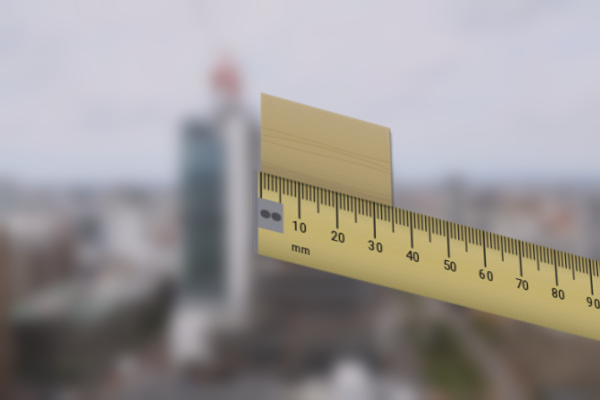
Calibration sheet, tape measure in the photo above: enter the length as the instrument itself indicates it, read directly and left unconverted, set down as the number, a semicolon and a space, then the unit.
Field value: 35; mm
